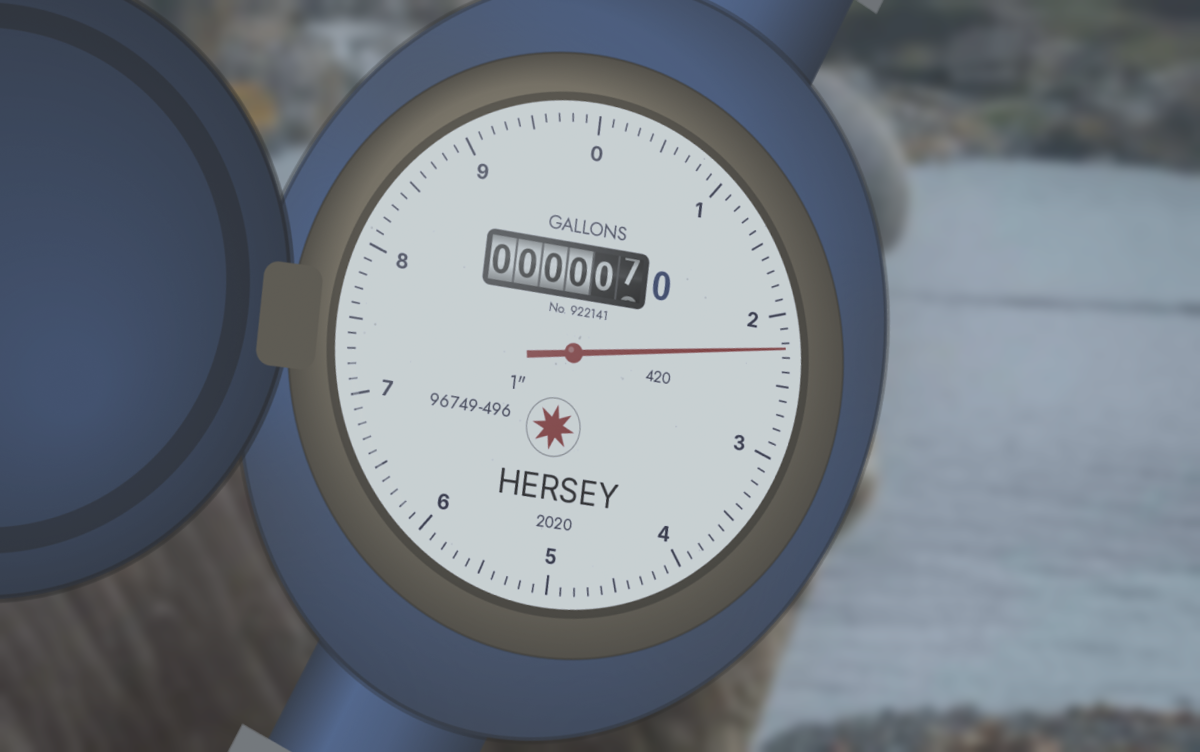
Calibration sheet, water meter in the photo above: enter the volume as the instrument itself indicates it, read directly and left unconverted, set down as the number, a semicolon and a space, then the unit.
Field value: 72.2; gal
